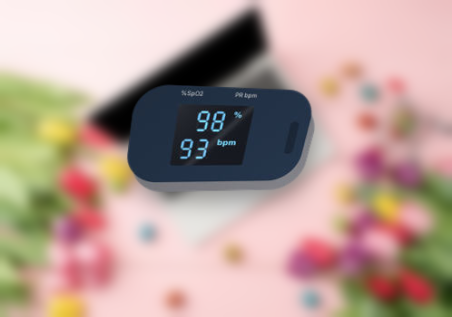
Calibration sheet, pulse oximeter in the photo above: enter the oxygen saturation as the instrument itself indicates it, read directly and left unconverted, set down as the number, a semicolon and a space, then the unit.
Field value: 98; %
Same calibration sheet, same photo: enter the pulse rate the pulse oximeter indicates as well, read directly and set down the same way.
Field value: 93; bpm
